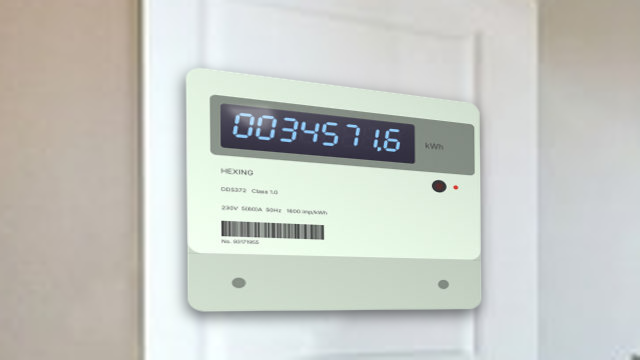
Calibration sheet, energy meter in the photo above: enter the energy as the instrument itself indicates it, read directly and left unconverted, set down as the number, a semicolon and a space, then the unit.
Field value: 34571.6; kWh
